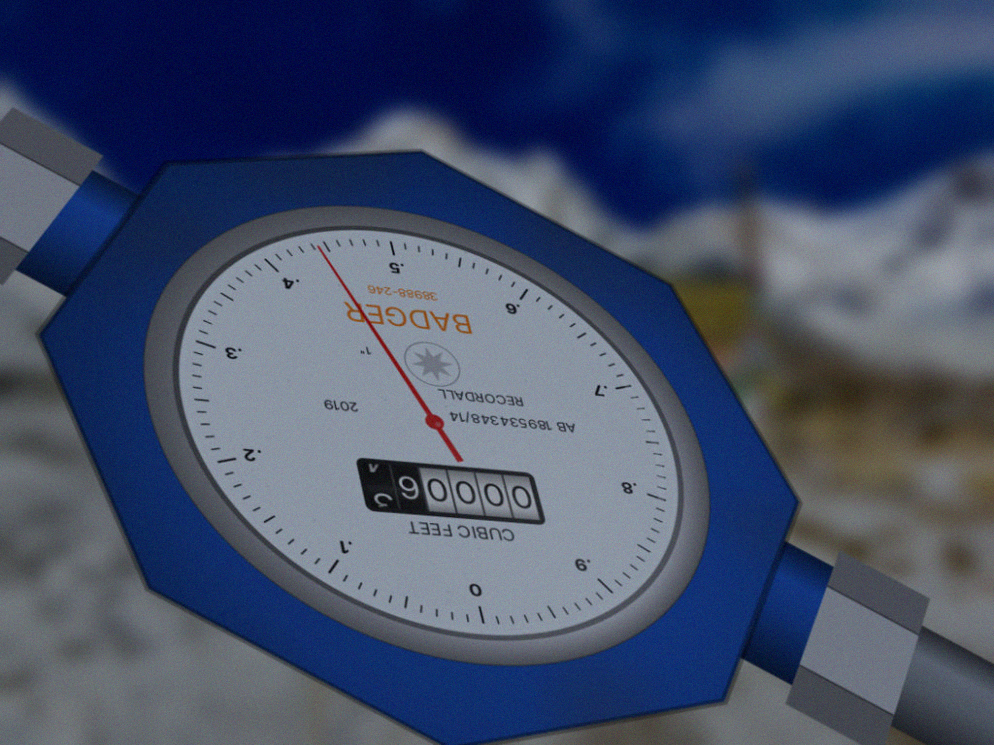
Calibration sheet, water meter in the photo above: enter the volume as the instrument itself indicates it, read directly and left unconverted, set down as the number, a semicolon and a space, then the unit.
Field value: 63.44; ft³
